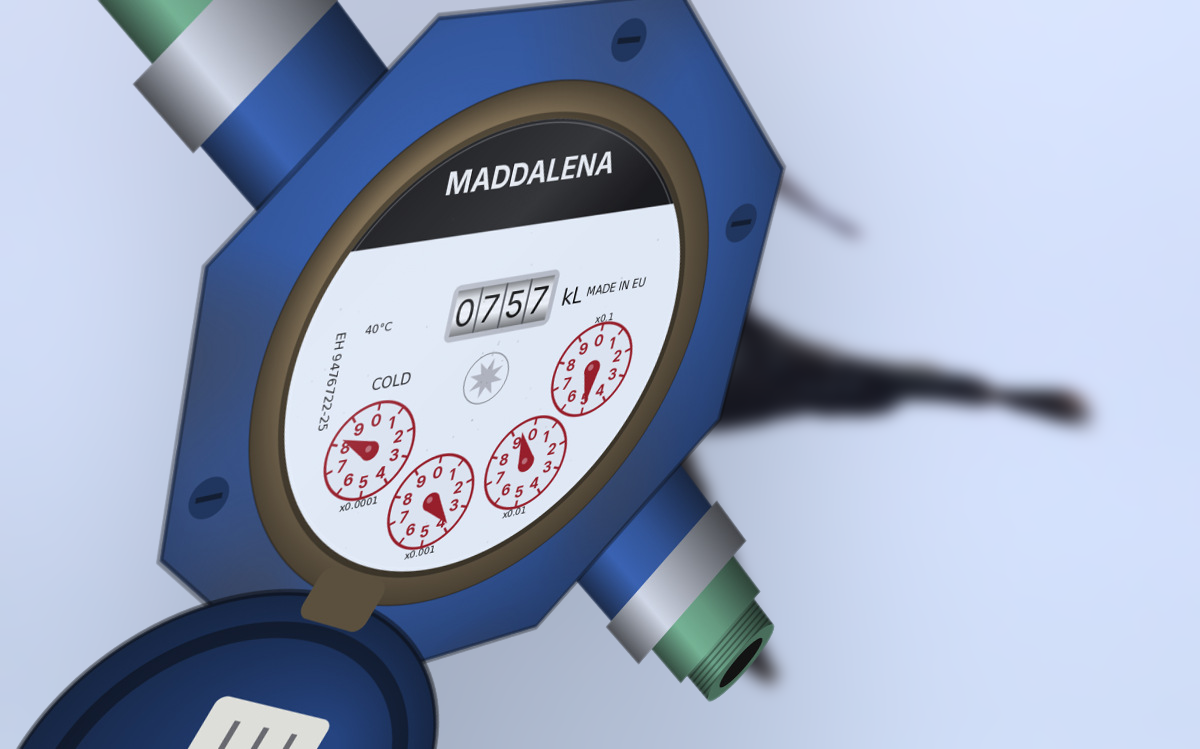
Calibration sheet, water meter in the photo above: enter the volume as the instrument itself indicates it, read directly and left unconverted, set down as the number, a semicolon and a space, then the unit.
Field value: 757.4938; kL
